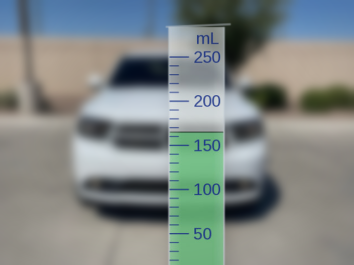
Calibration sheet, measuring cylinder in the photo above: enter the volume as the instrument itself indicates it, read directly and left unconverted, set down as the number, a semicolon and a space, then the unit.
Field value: 165; mL
